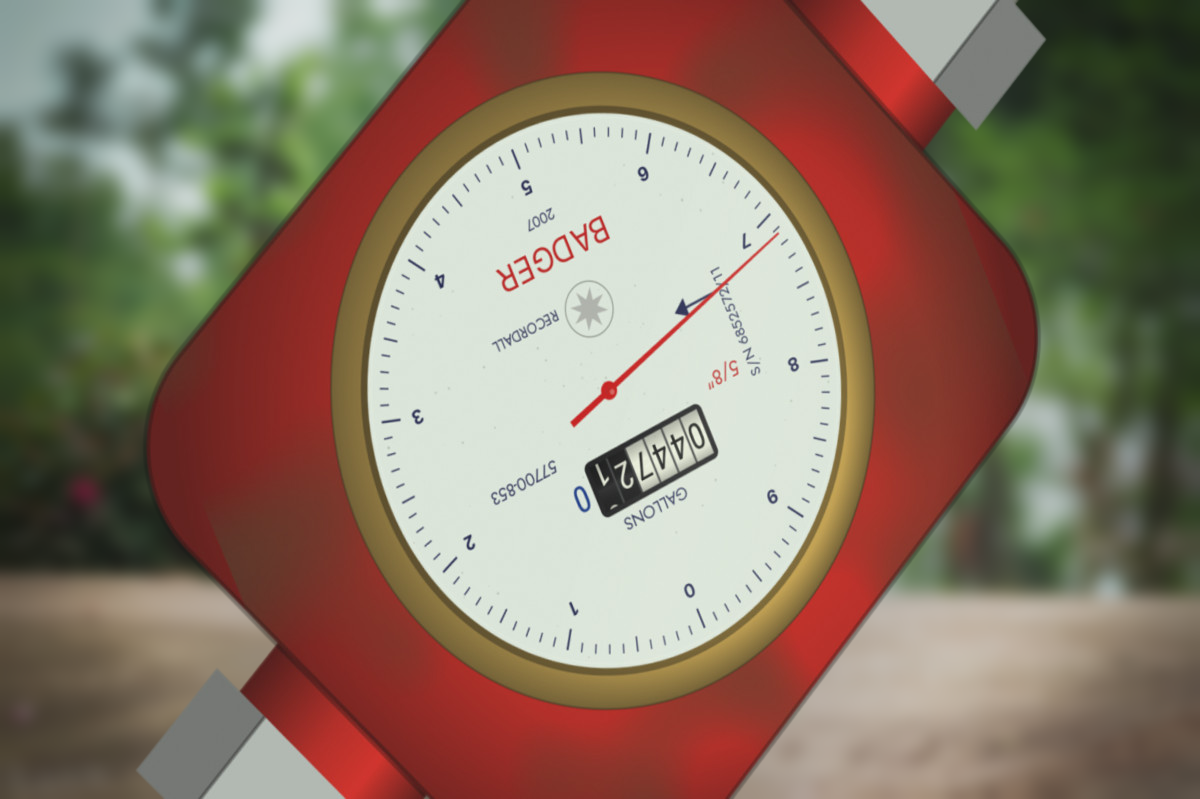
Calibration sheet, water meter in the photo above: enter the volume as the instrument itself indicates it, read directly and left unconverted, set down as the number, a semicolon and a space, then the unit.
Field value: 447207.1; gal
